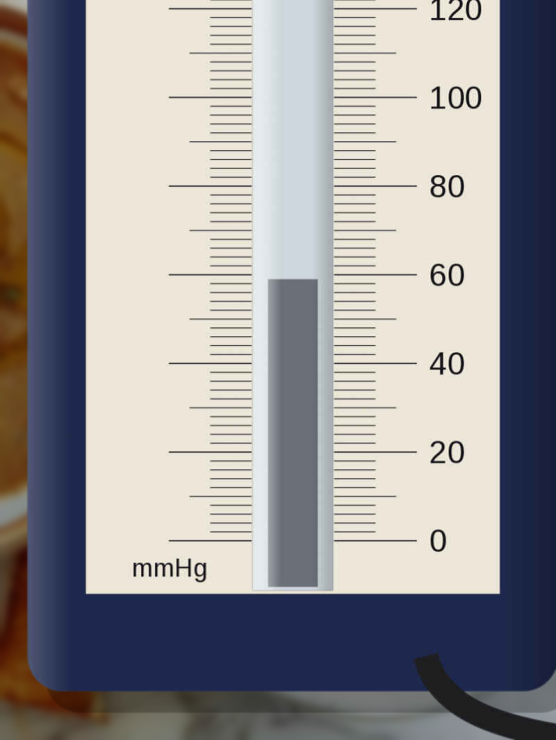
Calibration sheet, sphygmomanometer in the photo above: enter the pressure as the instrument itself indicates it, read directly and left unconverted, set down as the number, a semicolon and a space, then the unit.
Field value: 59; mmHg
